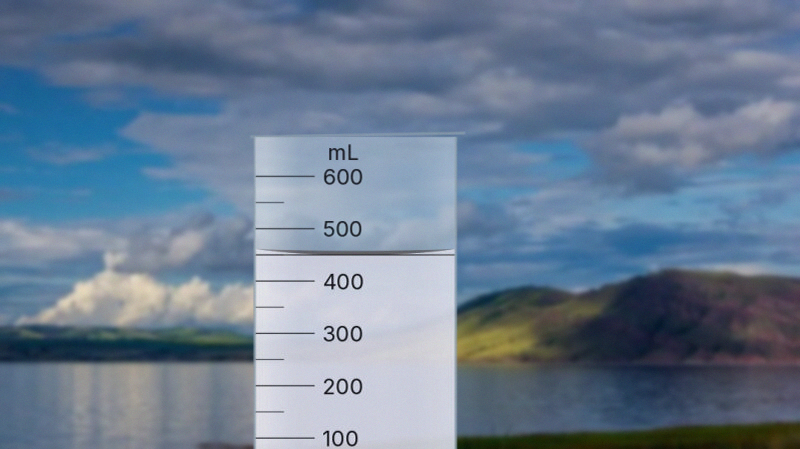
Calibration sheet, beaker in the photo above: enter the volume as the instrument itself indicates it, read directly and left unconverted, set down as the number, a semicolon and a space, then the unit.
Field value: 450; mL
